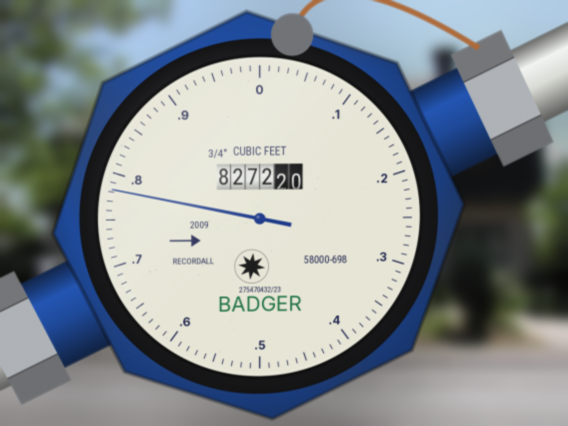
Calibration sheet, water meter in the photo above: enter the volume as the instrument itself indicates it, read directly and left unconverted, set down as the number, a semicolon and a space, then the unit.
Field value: 827219.78; ft³
